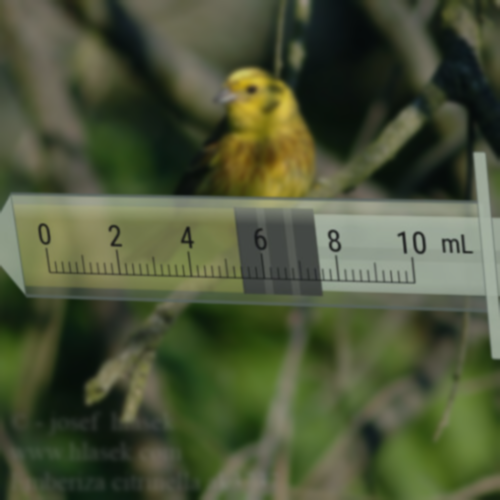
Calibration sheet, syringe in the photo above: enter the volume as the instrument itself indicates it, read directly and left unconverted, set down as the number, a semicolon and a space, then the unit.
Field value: 5.4; mL
